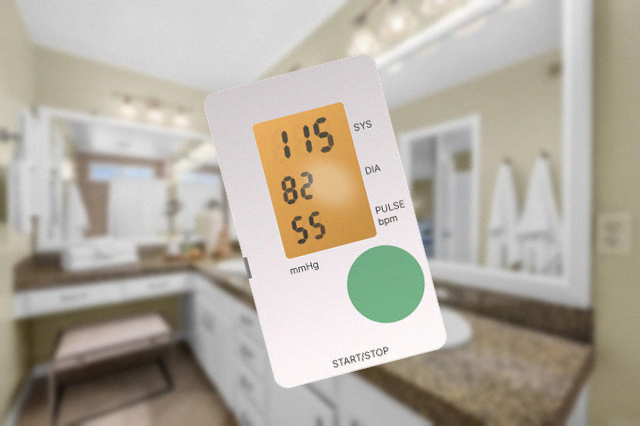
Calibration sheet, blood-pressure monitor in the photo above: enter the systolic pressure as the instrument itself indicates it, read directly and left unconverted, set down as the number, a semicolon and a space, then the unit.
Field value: 115; mmHg
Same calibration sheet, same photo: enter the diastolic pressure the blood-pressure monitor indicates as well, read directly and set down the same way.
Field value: 82; mmHg
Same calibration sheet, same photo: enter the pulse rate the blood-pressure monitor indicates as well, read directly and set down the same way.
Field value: 55; bpm
